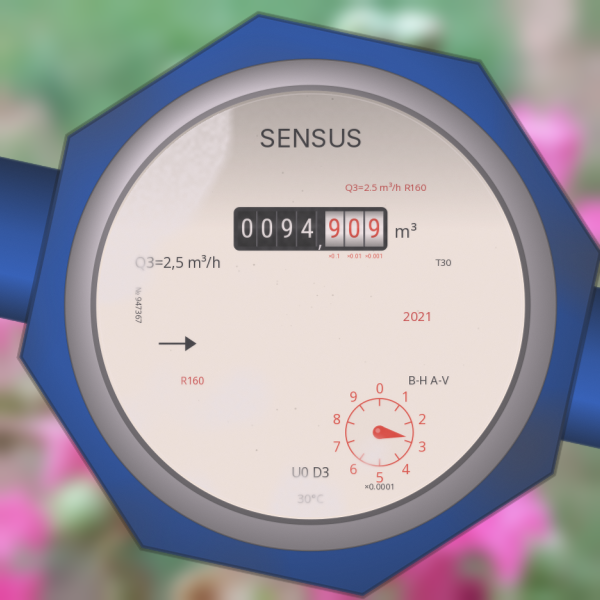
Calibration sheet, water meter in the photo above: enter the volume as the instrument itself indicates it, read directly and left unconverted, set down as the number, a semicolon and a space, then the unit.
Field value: 94.9092; m³
